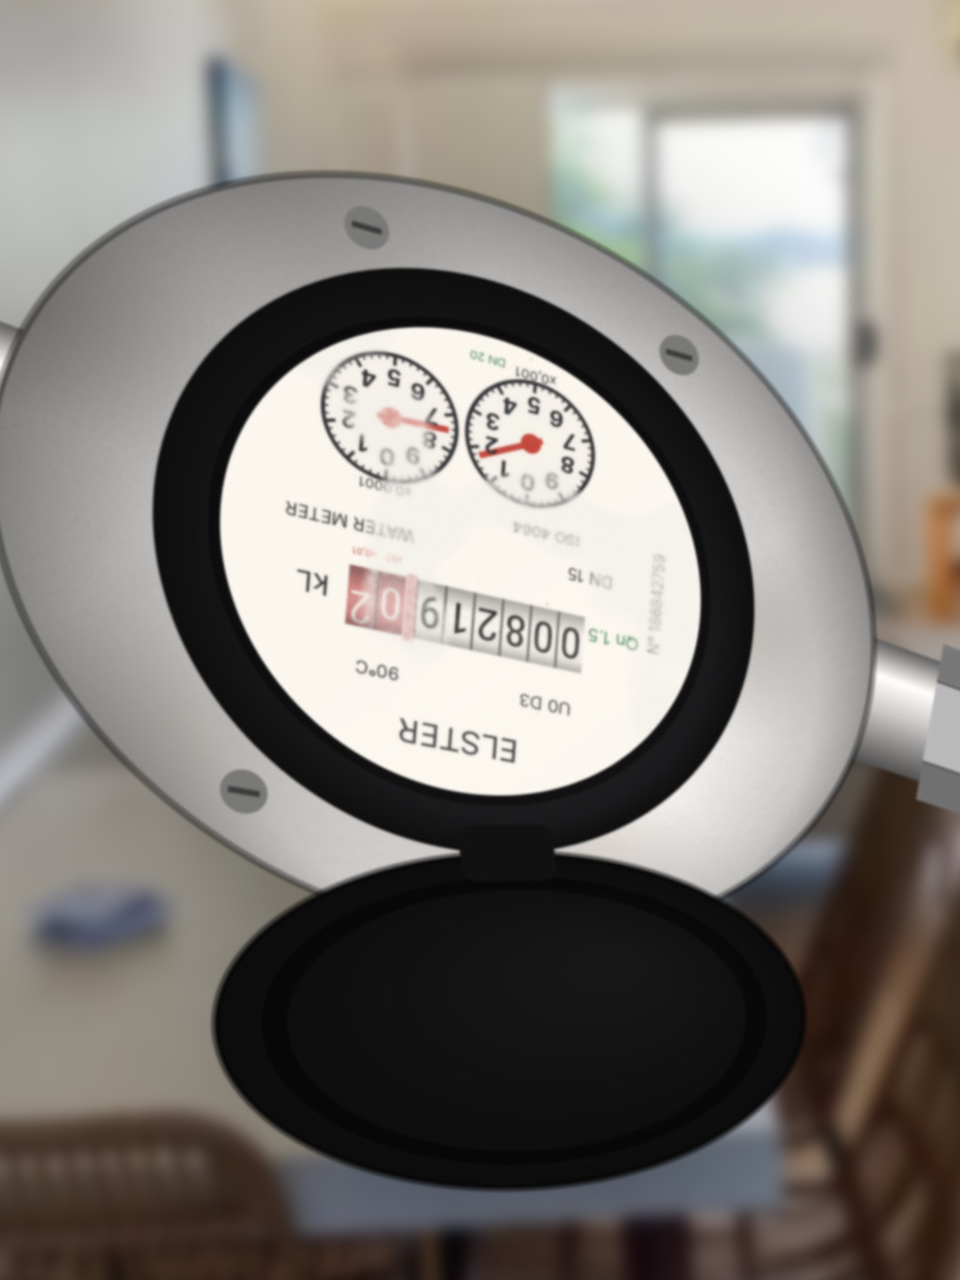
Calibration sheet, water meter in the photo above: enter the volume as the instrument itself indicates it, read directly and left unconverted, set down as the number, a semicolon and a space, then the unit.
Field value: 8219.0217; kL
